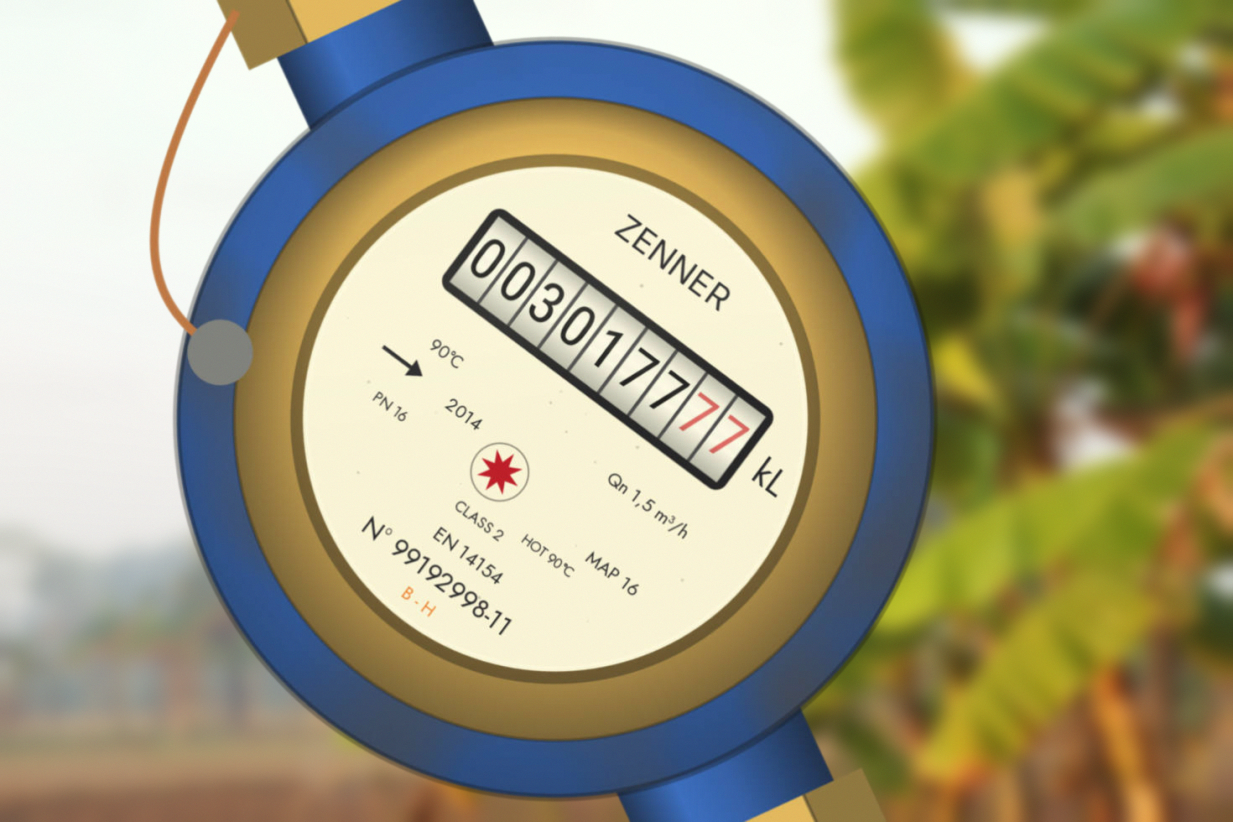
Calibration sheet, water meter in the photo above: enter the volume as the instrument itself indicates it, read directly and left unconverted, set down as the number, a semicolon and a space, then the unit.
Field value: 30177.77; kL
